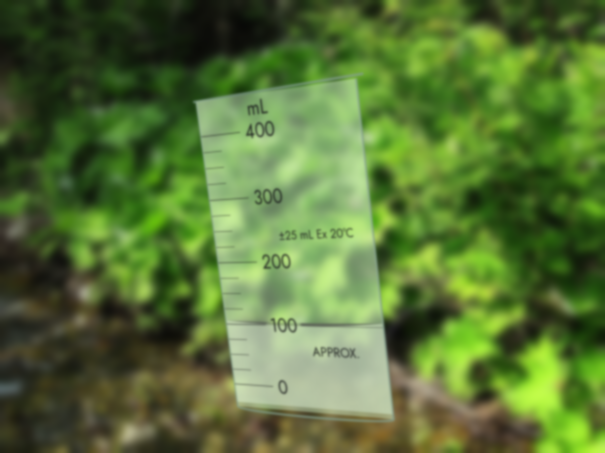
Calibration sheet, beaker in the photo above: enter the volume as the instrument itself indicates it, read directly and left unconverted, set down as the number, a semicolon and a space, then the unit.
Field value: 100; mL
